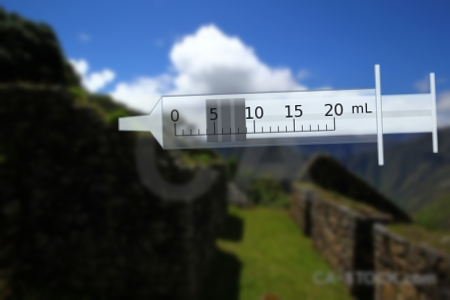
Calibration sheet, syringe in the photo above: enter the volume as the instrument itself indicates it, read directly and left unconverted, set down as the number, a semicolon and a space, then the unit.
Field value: 4; mL
